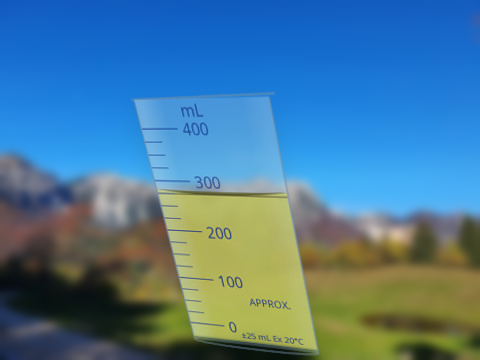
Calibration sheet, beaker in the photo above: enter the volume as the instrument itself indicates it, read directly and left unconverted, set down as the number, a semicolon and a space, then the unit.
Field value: 275; mL
